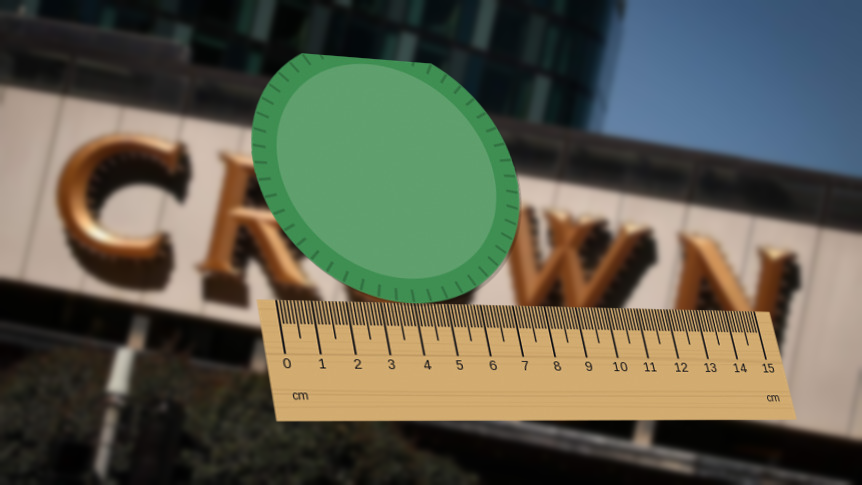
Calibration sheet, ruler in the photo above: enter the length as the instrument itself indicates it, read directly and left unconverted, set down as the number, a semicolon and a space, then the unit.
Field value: 8; cm
